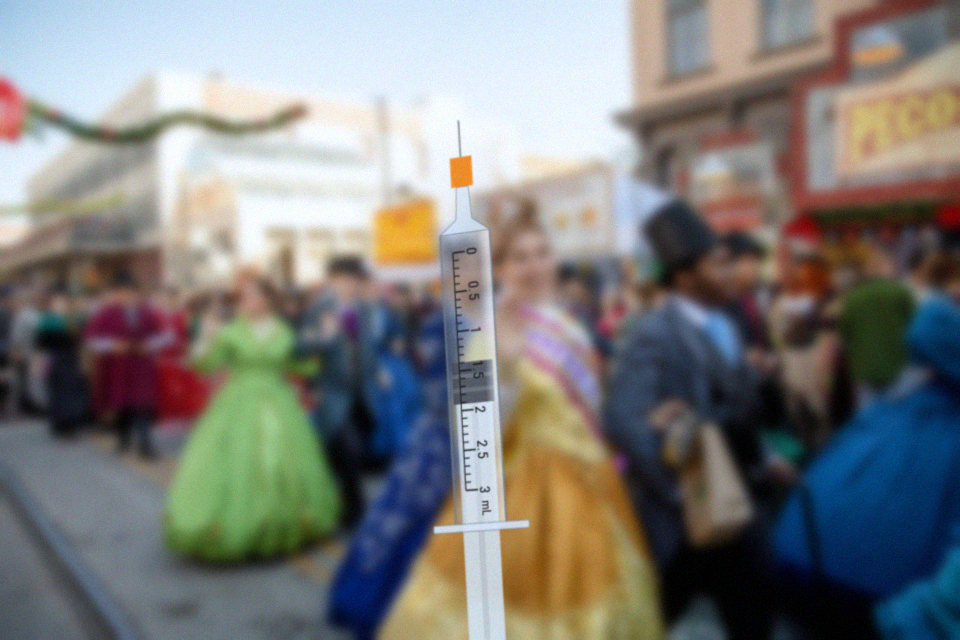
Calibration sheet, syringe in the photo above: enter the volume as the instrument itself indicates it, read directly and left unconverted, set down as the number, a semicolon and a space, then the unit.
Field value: 1.4; mL
